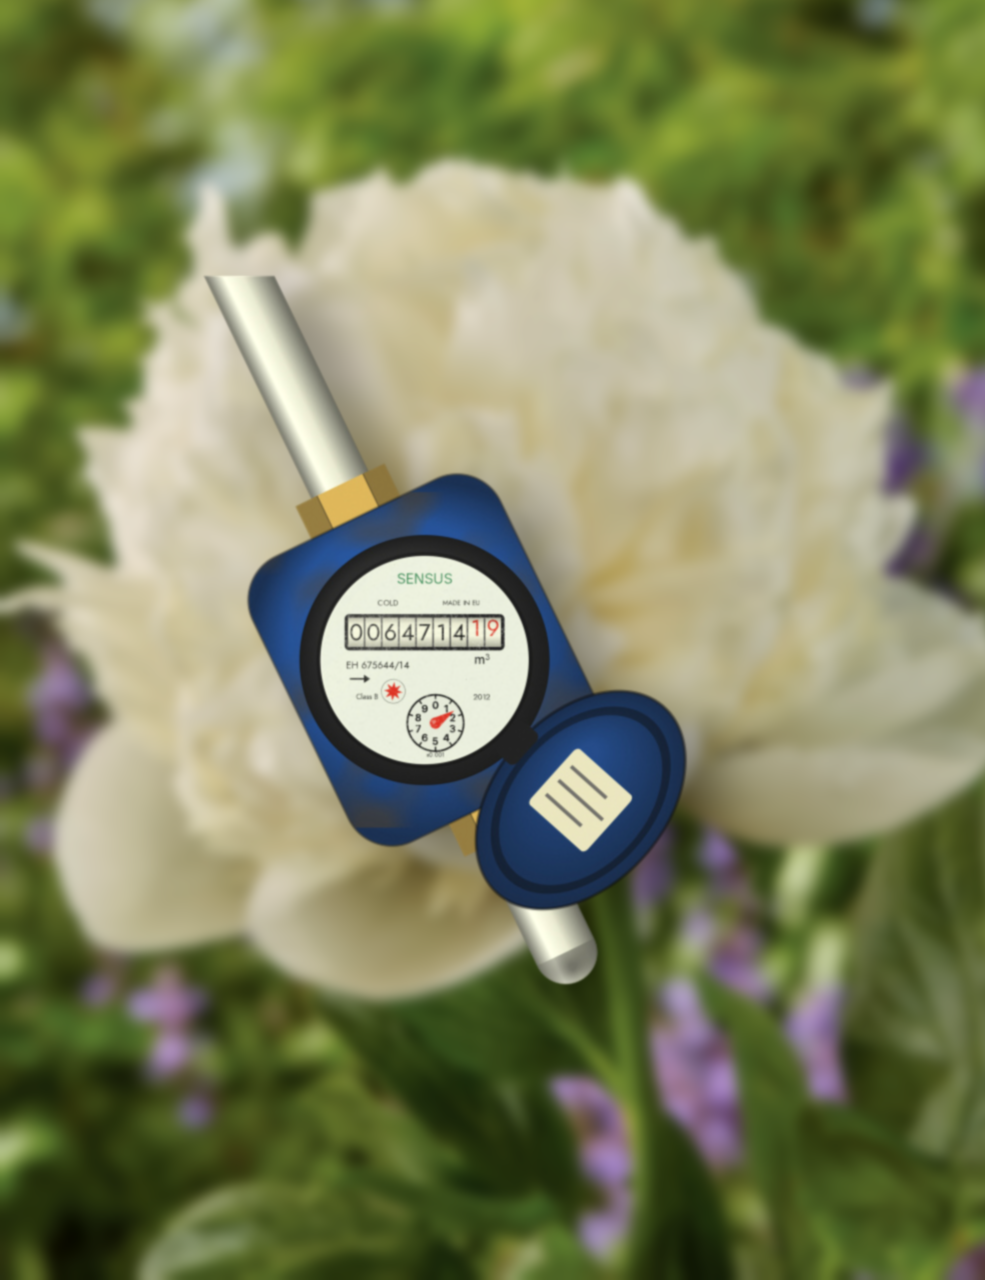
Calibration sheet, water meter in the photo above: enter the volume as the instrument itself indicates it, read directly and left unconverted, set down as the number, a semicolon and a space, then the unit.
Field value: 64714.191; m³
